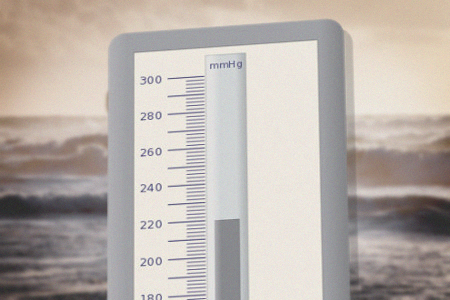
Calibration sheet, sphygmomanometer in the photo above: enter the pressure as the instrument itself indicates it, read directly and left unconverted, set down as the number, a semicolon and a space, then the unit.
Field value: 220; mmHg
